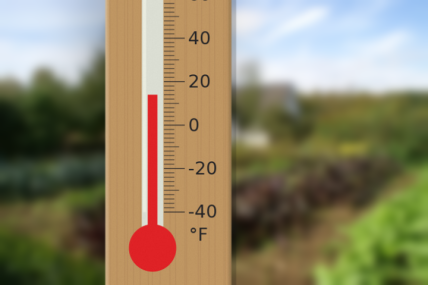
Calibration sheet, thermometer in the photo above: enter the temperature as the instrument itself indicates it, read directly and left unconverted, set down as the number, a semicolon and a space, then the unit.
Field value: 14; °F
